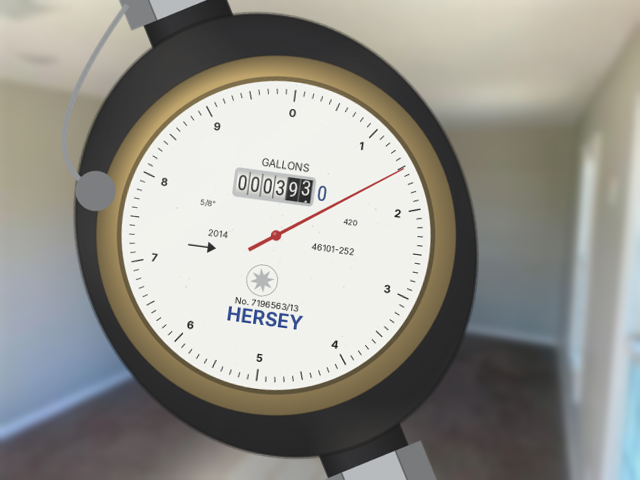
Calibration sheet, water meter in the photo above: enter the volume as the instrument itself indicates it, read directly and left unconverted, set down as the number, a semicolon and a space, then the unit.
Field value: 3931.5; gal
